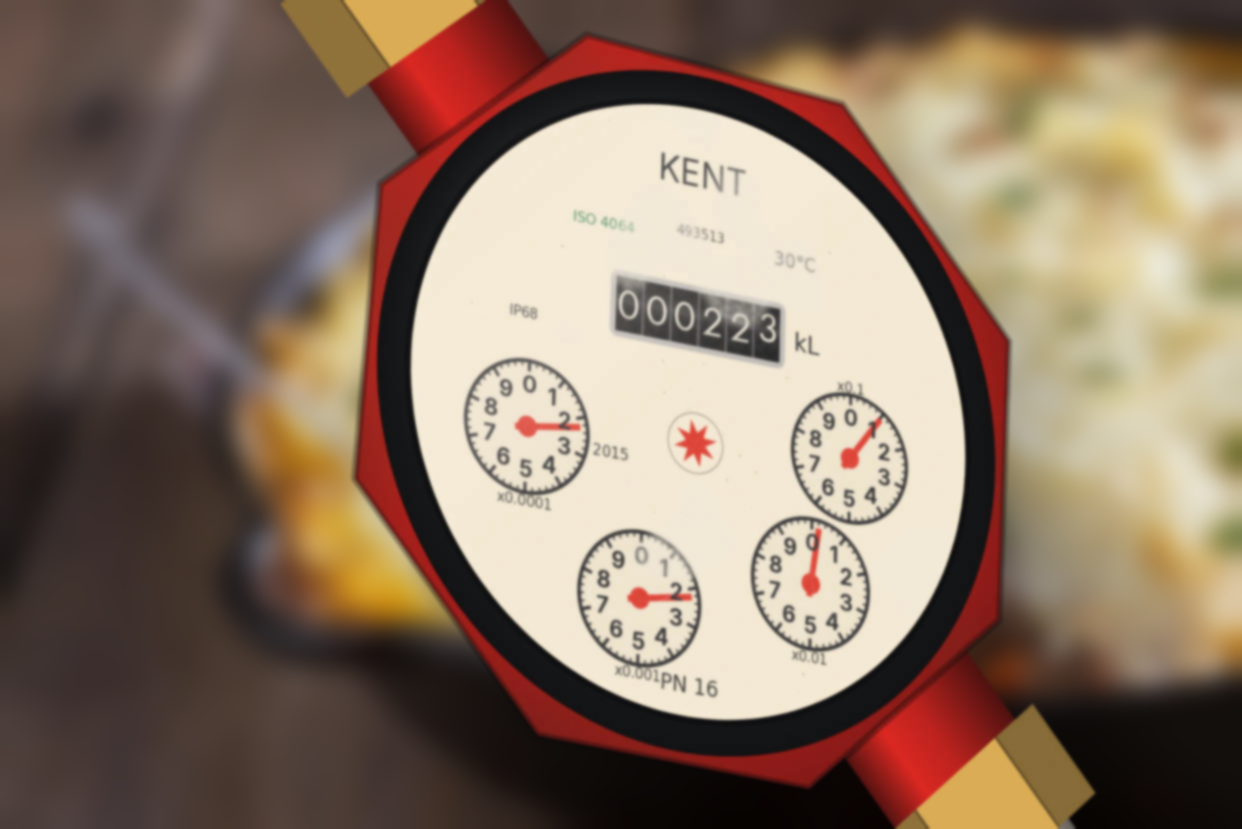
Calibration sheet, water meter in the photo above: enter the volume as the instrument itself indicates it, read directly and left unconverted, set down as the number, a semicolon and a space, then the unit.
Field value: 223.1022; kL
